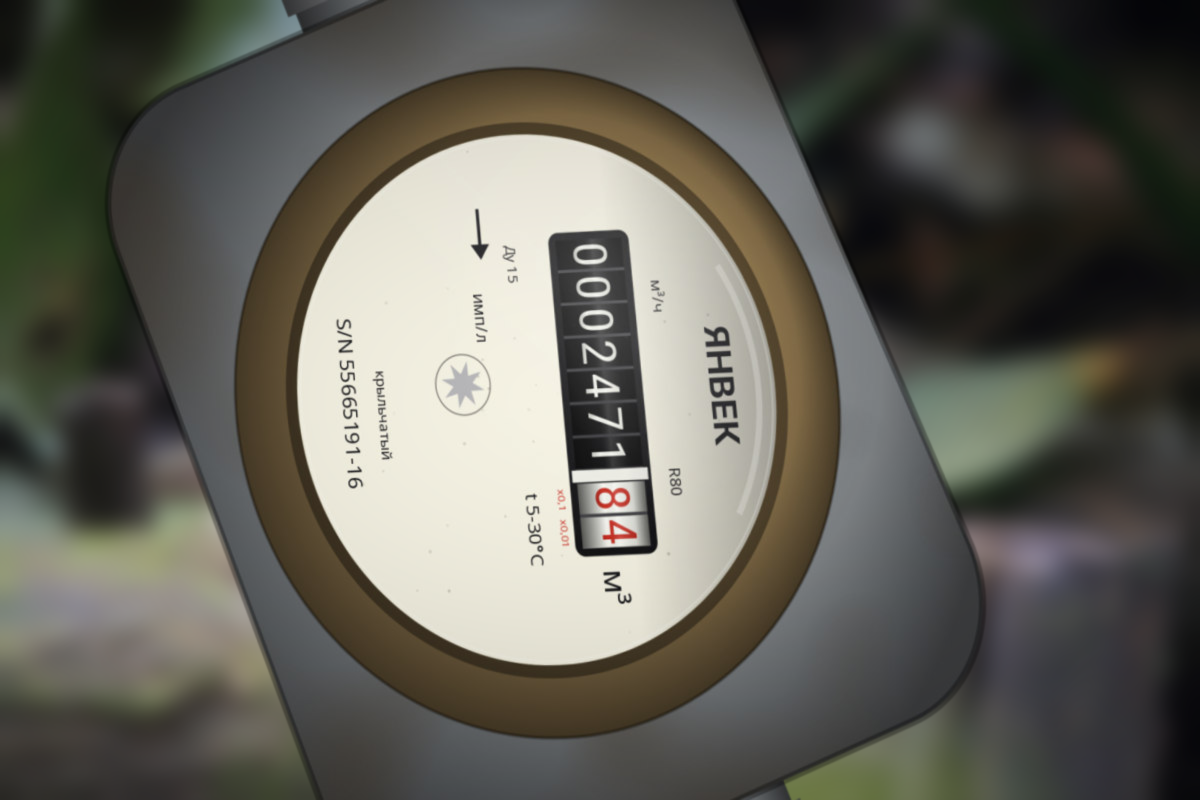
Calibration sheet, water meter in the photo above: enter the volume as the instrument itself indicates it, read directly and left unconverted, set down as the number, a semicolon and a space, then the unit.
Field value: 2471.84; m³
